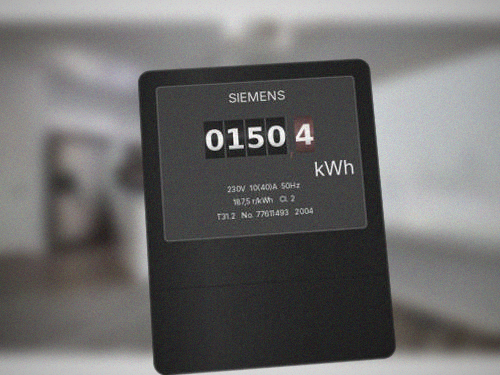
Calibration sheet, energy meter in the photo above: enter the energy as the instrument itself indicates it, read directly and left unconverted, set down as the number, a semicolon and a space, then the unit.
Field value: 150.4; kWh
